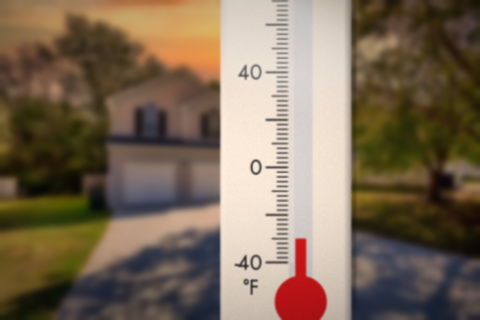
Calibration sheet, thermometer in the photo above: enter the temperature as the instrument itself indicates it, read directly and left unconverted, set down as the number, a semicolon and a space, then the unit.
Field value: -30; °F
